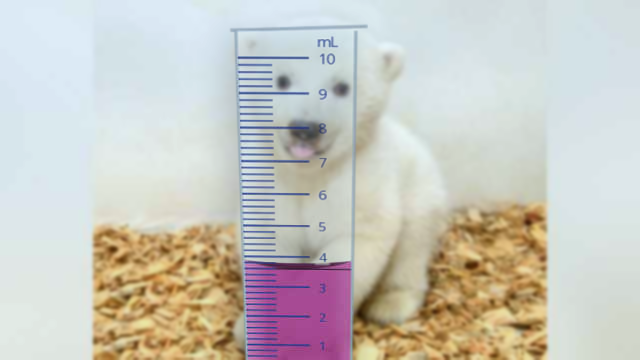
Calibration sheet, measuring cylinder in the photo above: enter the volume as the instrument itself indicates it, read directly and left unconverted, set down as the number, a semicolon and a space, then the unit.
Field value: 3.6; mL
